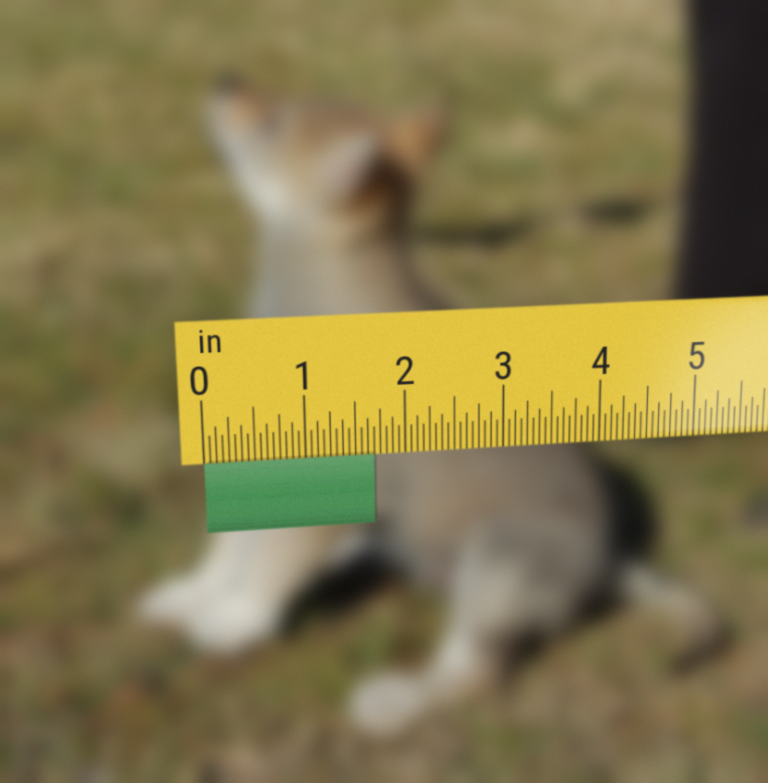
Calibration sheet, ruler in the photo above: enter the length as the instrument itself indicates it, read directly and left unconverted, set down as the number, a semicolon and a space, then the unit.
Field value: 1.6875; in
